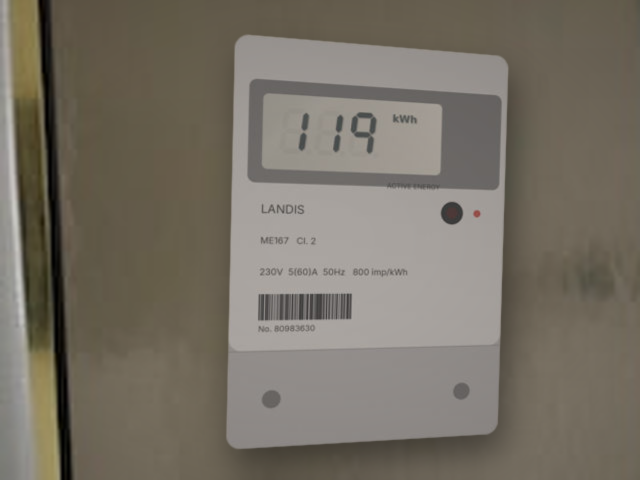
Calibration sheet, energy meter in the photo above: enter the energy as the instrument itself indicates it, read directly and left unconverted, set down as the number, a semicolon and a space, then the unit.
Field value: 119; kWh
